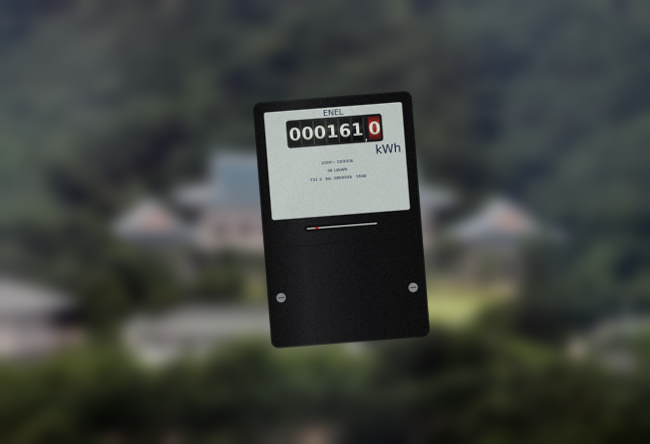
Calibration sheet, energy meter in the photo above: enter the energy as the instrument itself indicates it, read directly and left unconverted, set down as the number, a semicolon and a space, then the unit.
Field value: 161.0; kWh
